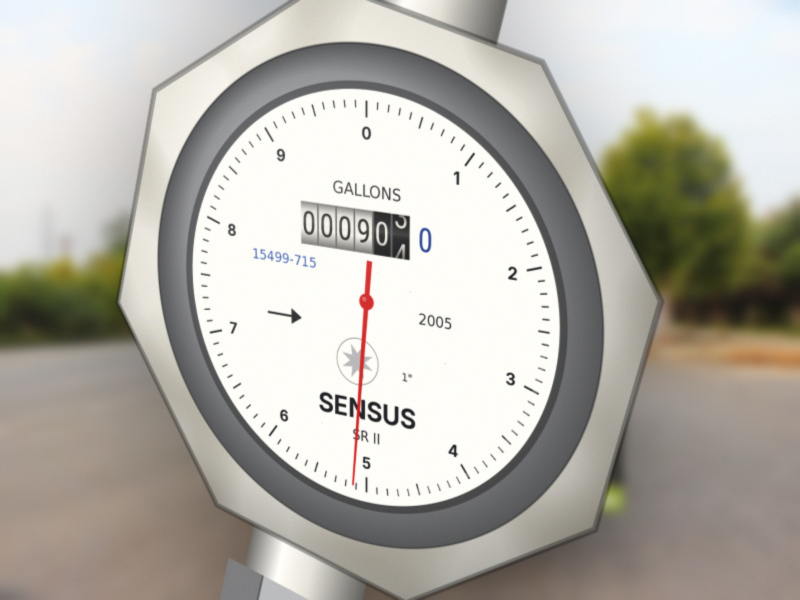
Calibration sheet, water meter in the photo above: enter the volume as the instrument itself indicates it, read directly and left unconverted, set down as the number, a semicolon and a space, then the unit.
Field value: 9035.1; gal
